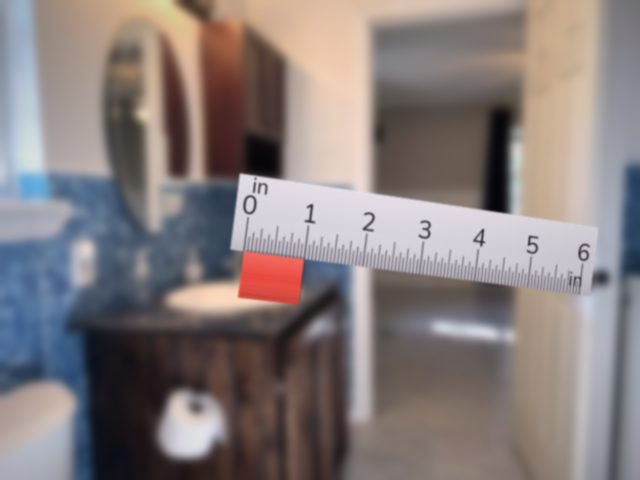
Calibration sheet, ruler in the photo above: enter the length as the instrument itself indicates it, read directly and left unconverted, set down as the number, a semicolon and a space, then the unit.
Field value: 1; in
